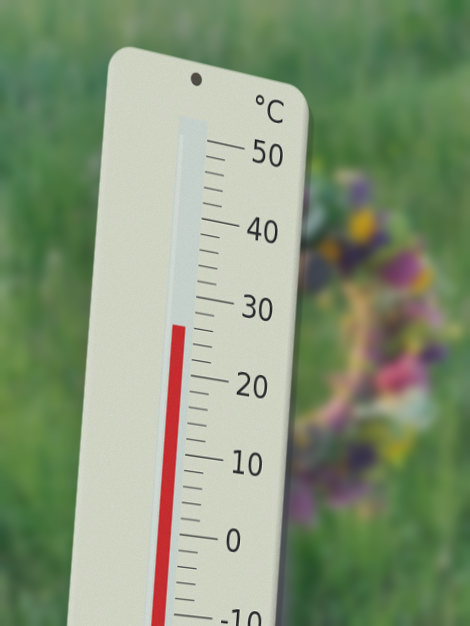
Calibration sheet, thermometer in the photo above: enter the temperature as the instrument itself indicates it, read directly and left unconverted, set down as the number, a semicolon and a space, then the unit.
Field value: 26; °C
